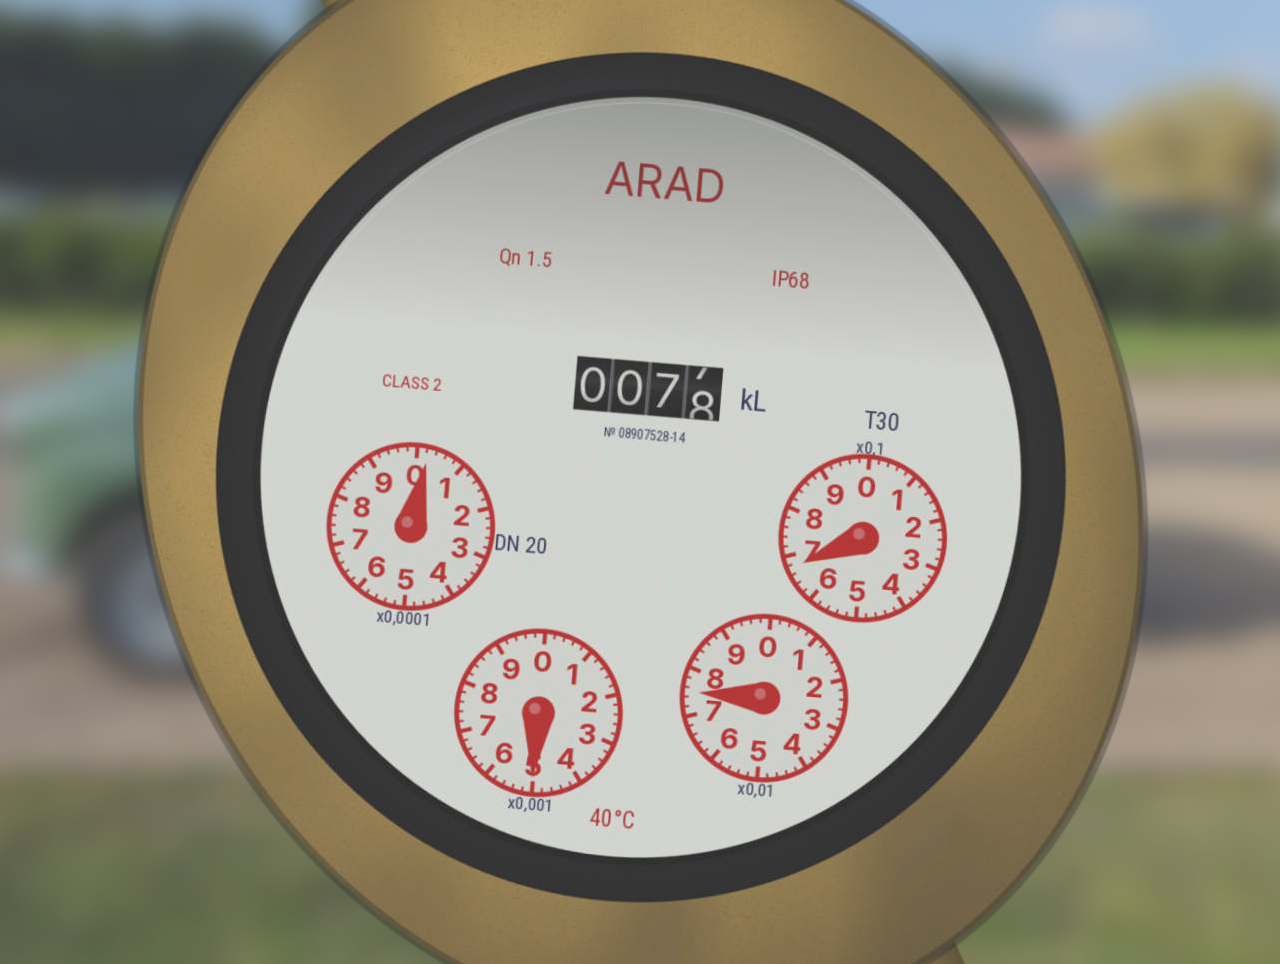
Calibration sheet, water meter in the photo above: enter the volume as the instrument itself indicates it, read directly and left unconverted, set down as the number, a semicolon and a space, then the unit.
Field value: 77.6750; kL
